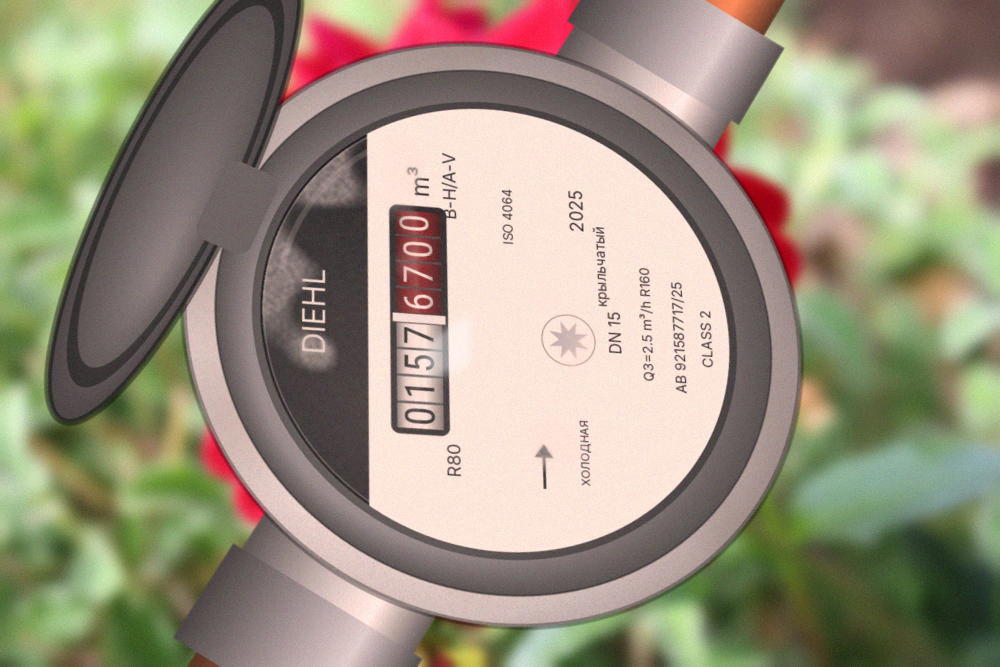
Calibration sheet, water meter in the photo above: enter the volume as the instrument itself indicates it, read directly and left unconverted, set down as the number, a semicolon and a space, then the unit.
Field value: 157.6700; m³
